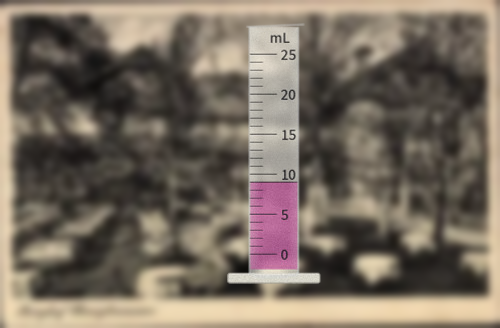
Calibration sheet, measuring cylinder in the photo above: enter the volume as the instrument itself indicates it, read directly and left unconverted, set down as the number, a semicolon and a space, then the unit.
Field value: 9; mL
